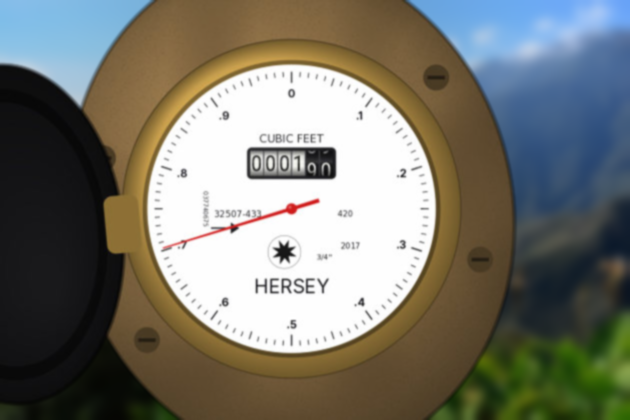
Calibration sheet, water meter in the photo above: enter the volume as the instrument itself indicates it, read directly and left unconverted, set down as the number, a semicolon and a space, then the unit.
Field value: 189.70; ft³
